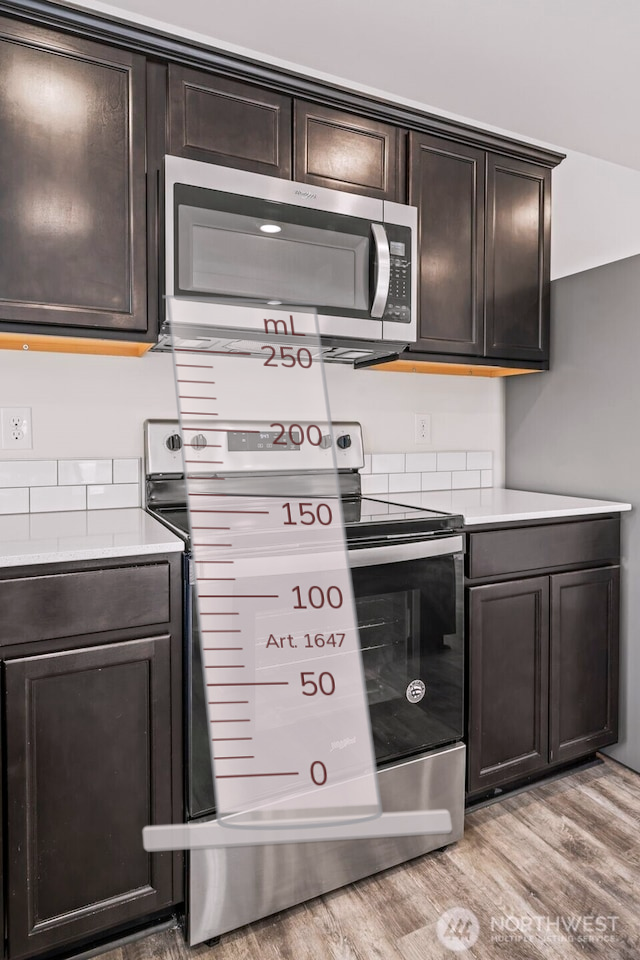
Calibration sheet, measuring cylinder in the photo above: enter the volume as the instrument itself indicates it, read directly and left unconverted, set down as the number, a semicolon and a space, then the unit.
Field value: 160; mL
